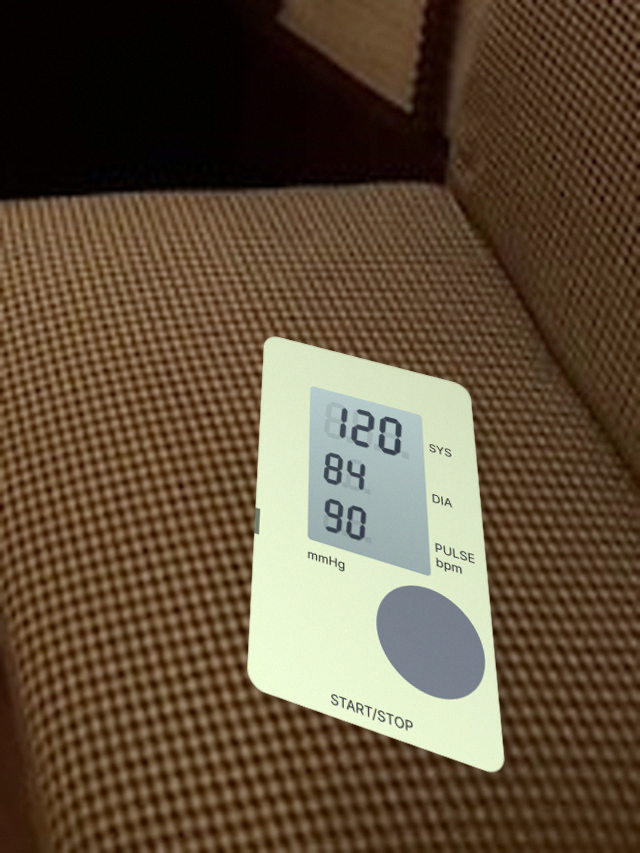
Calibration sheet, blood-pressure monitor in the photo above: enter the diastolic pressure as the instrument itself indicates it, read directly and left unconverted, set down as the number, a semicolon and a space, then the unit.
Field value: 84; mmHg
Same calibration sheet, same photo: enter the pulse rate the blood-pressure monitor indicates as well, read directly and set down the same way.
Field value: 90; bpm
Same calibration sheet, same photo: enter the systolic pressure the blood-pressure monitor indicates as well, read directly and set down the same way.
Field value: 120; mmHg
